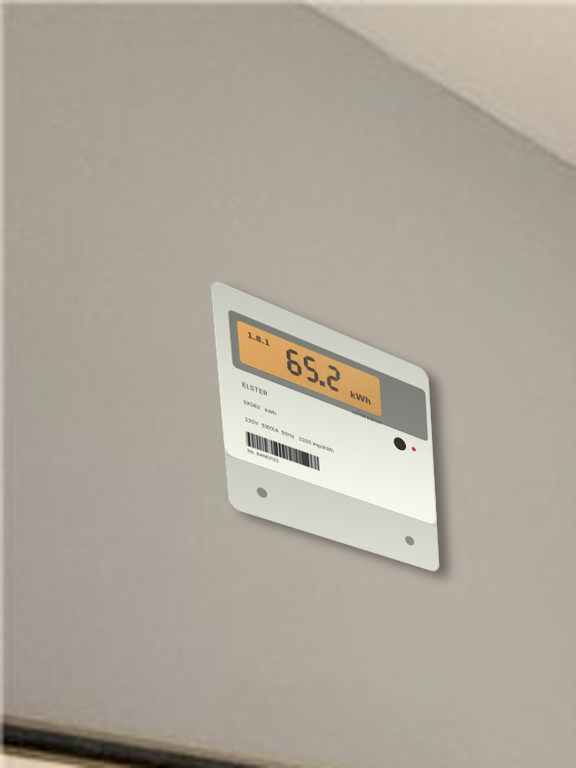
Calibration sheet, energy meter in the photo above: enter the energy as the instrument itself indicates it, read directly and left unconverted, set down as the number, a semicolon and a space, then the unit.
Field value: 65.2; kWh
